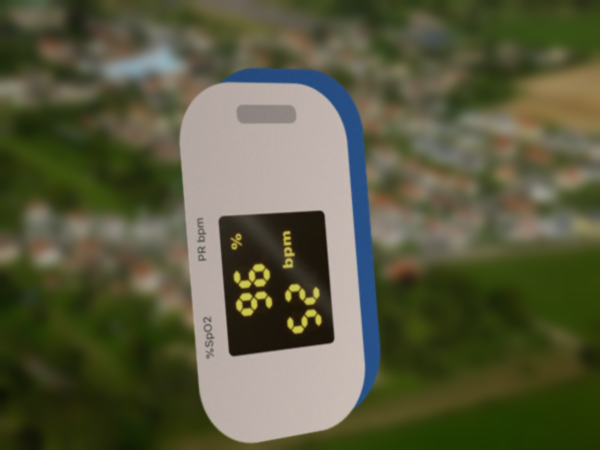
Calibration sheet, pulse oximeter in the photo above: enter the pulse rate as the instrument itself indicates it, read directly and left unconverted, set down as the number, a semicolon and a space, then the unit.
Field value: 52; bpm
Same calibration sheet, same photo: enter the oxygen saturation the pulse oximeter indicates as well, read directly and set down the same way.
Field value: 96; %
